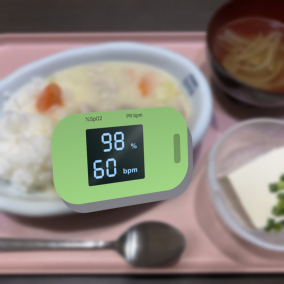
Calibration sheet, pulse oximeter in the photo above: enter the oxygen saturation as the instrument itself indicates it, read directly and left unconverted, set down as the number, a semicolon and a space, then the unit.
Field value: 98; %
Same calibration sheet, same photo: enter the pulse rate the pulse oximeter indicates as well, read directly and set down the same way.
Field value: 60; bpm
